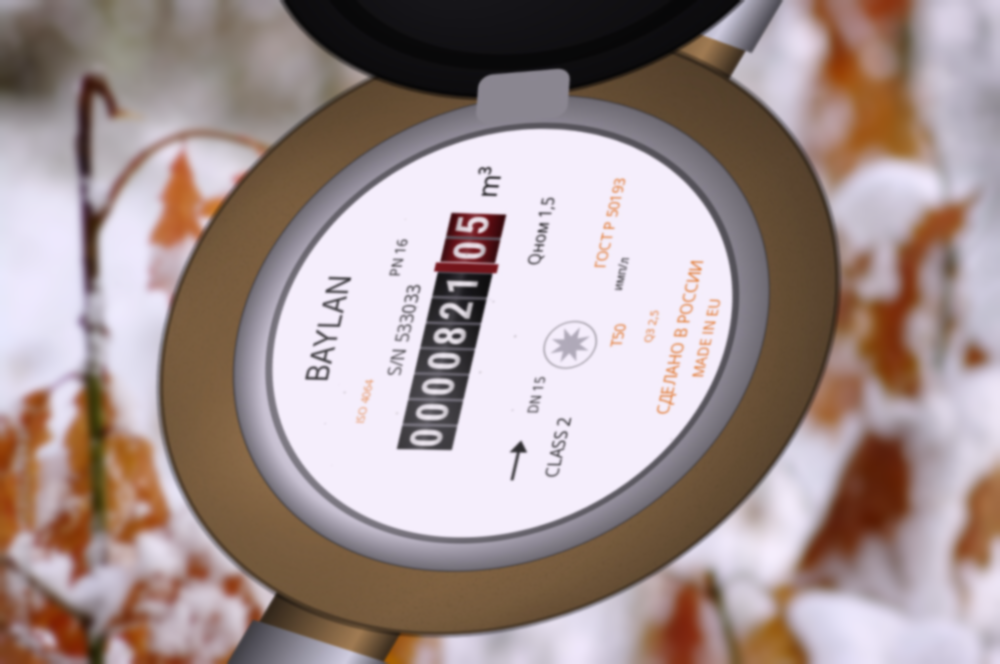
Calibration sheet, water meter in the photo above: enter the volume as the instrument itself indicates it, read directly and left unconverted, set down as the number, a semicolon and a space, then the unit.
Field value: 821.05; m³
